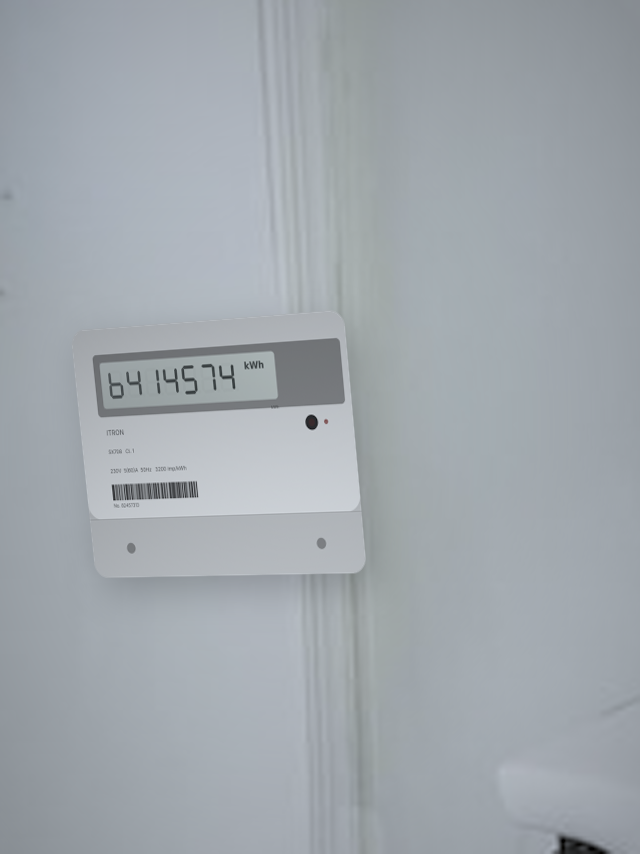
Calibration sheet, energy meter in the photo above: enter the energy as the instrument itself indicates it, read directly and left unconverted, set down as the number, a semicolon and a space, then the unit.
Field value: 6414574; kWh
